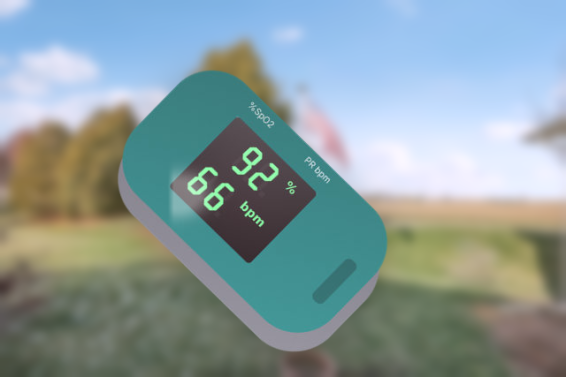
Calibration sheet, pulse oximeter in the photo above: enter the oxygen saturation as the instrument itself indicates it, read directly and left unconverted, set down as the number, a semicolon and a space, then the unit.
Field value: 92; %
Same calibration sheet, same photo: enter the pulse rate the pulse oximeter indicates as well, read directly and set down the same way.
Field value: 66; bpm
